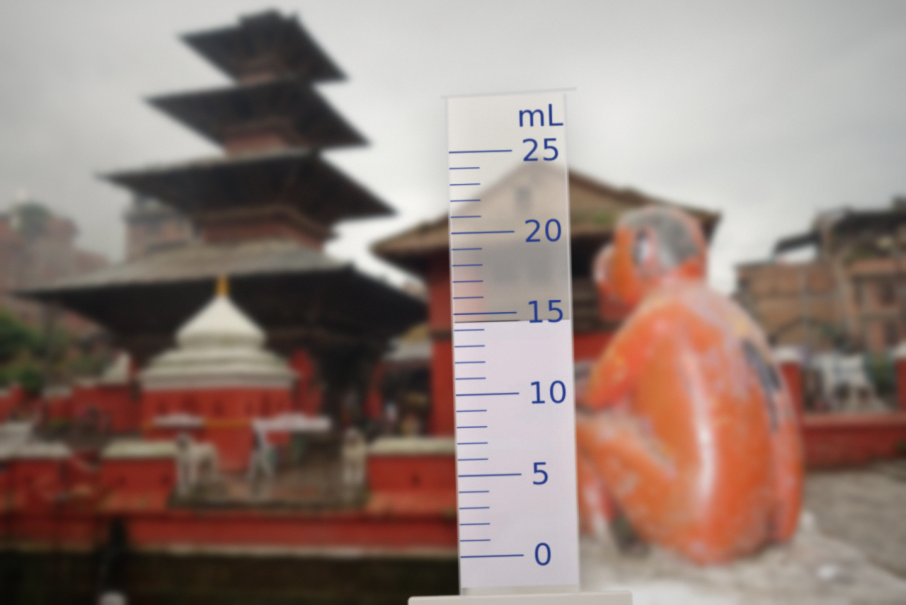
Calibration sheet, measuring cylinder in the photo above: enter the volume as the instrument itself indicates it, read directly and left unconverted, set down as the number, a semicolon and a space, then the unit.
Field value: 14.5; mL
